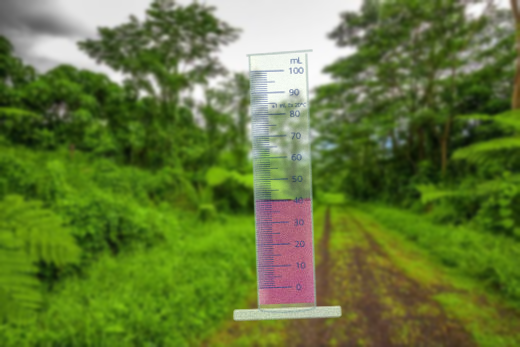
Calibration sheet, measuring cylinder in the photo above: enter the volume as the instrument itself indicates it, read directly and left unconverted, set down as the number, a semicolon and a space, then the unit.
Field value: 40; mL
